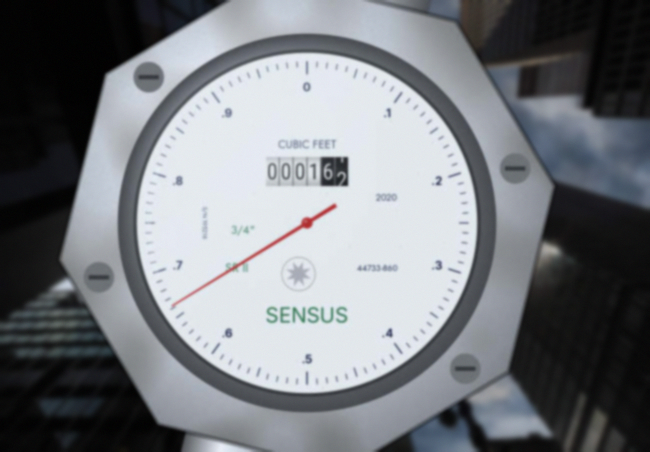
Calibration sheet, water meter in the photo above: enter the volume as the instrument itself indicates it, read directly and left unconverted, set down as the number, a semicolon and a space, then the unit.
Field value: 161.66; ft³
